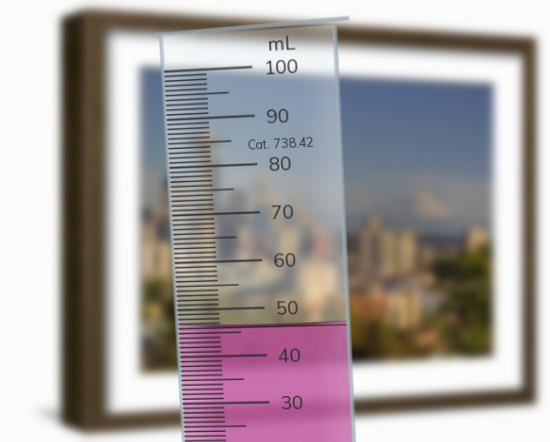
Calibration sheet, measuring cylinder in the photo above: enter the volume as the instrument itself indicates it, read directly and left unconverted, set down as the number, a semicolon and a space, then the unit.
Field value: 46; mL
